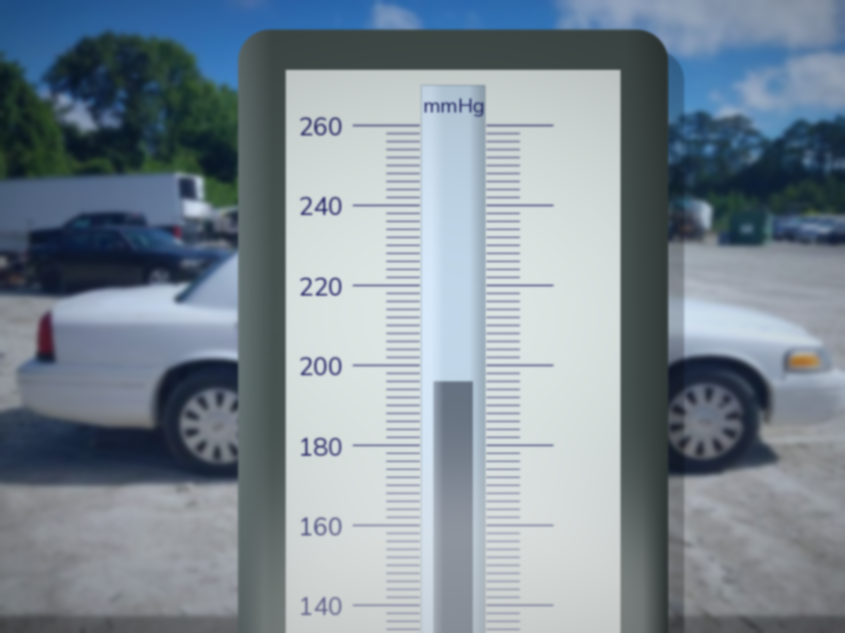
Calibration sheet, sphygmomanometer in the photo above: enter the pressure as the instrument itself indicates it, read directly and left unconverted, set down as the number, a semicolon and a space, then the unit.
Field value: 196; mmHg
